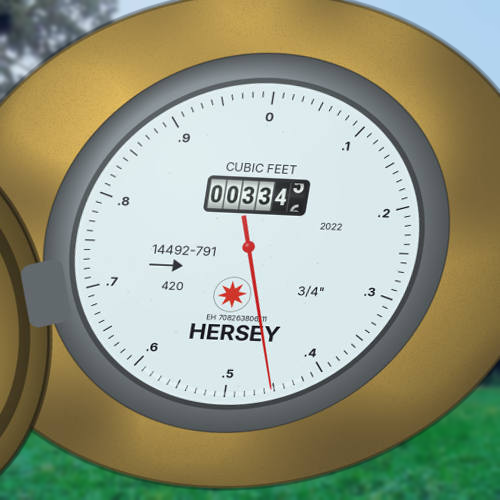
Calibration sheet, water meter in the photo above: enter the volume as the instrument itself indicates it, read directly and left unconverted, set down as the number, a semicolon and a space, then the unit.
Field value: 3345.45; ft³
